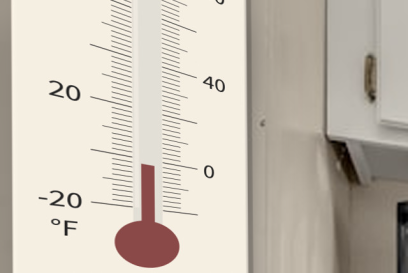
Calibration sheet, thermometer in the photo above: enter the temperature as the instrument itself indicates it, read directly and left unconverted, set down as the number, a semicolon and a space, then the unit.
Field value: -2; °F
